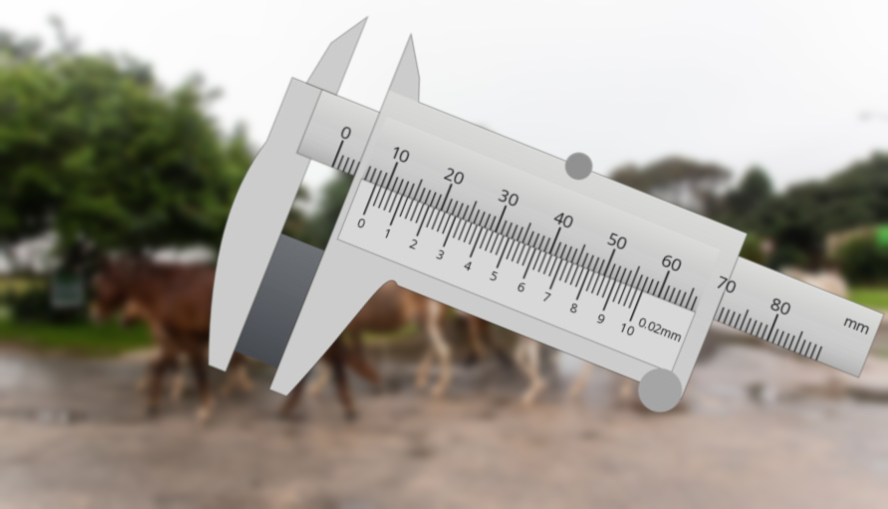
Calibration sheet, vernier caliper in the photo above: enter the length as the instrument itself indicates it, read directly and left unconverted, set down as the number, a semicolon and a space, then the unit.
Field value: 8.0; mm
